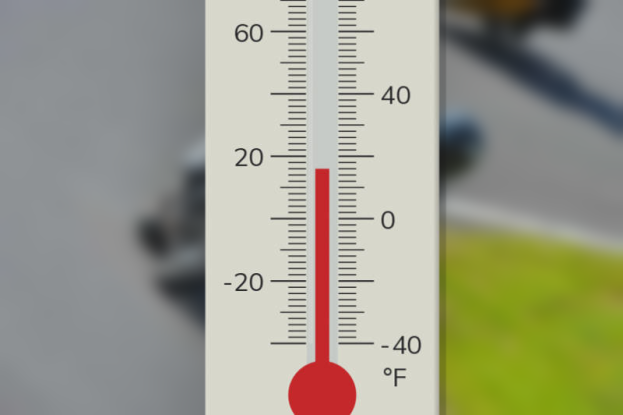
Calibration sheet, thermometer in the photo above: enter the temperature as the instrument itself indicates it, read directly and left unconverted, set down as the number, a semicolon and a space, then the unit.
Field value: 16; °F
